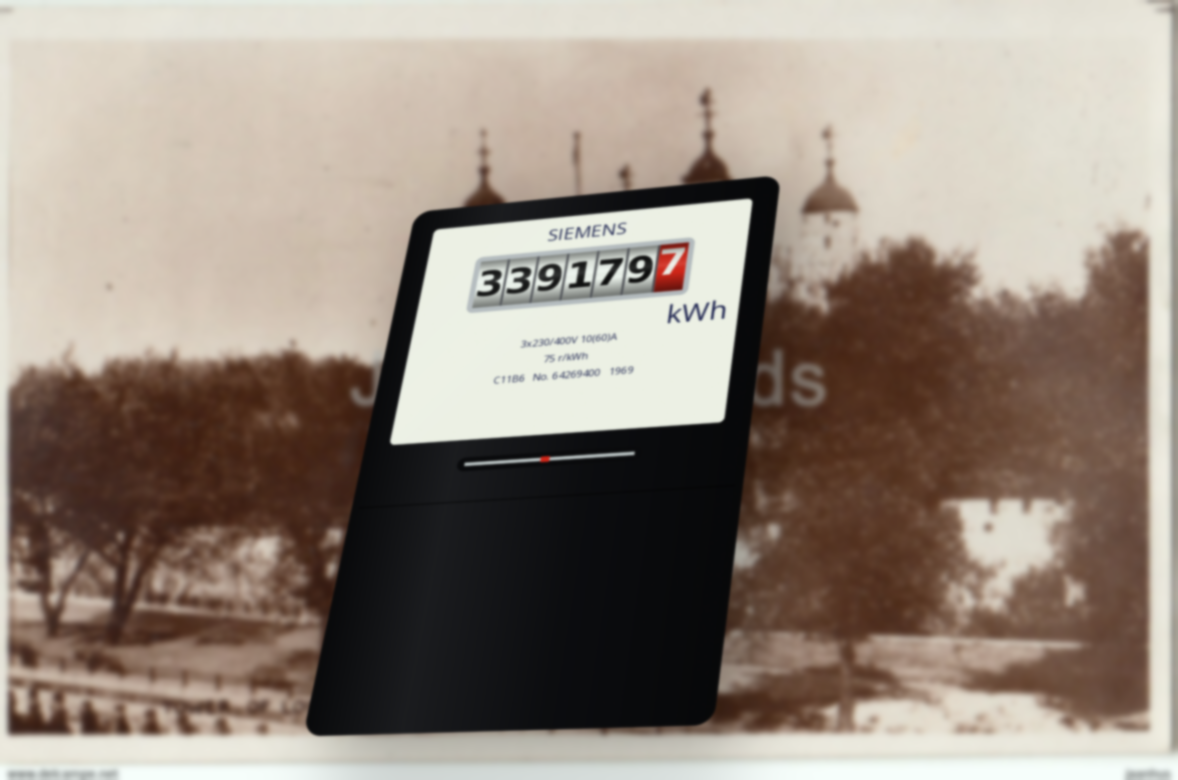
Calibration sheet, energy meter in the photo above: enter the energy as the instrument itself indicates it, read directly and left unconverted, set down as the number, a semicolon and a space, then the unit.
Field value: 339179.7; kWh
